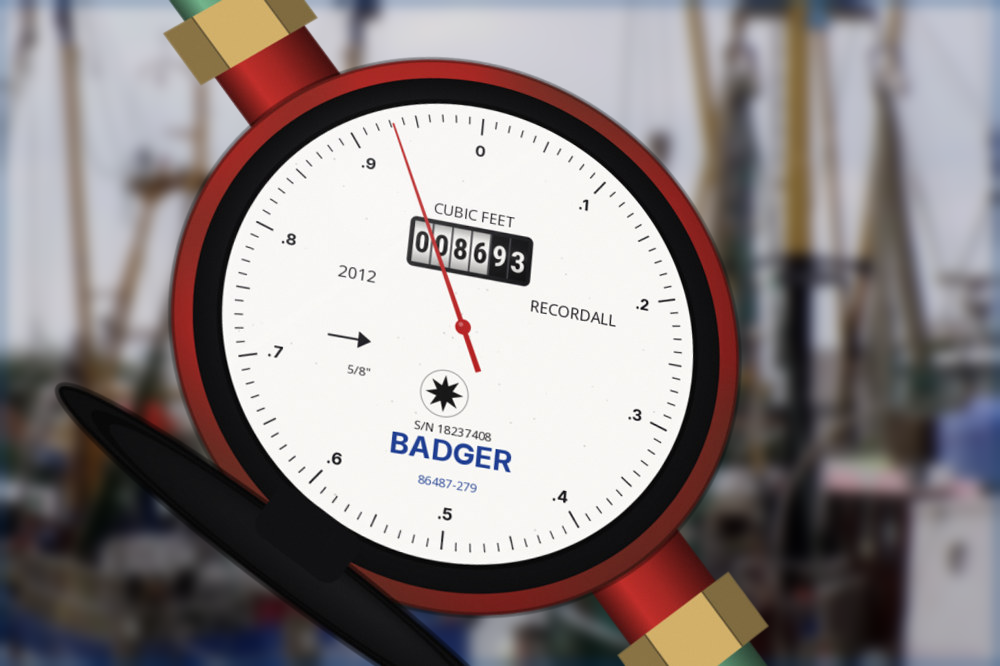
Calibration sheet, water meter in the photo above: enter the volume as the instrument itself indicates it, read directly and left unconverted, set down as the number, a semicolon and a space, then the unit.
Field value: 8692.93; ft³
